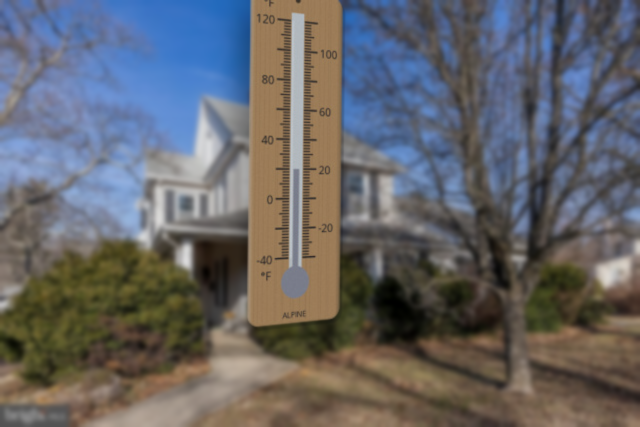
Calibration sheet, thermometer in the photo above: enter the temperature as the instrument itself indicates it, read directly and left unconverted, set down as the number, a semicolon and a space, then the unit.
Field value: 20; °F
